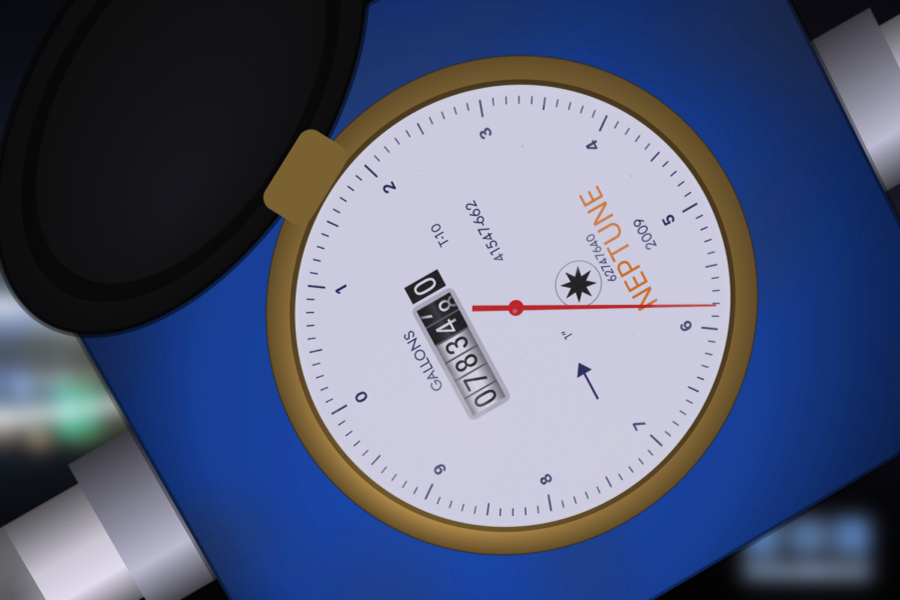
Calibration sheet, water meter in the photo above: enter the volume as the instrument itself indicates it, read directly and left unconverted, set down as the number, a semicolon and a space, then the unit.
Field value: 783475.8; gal
